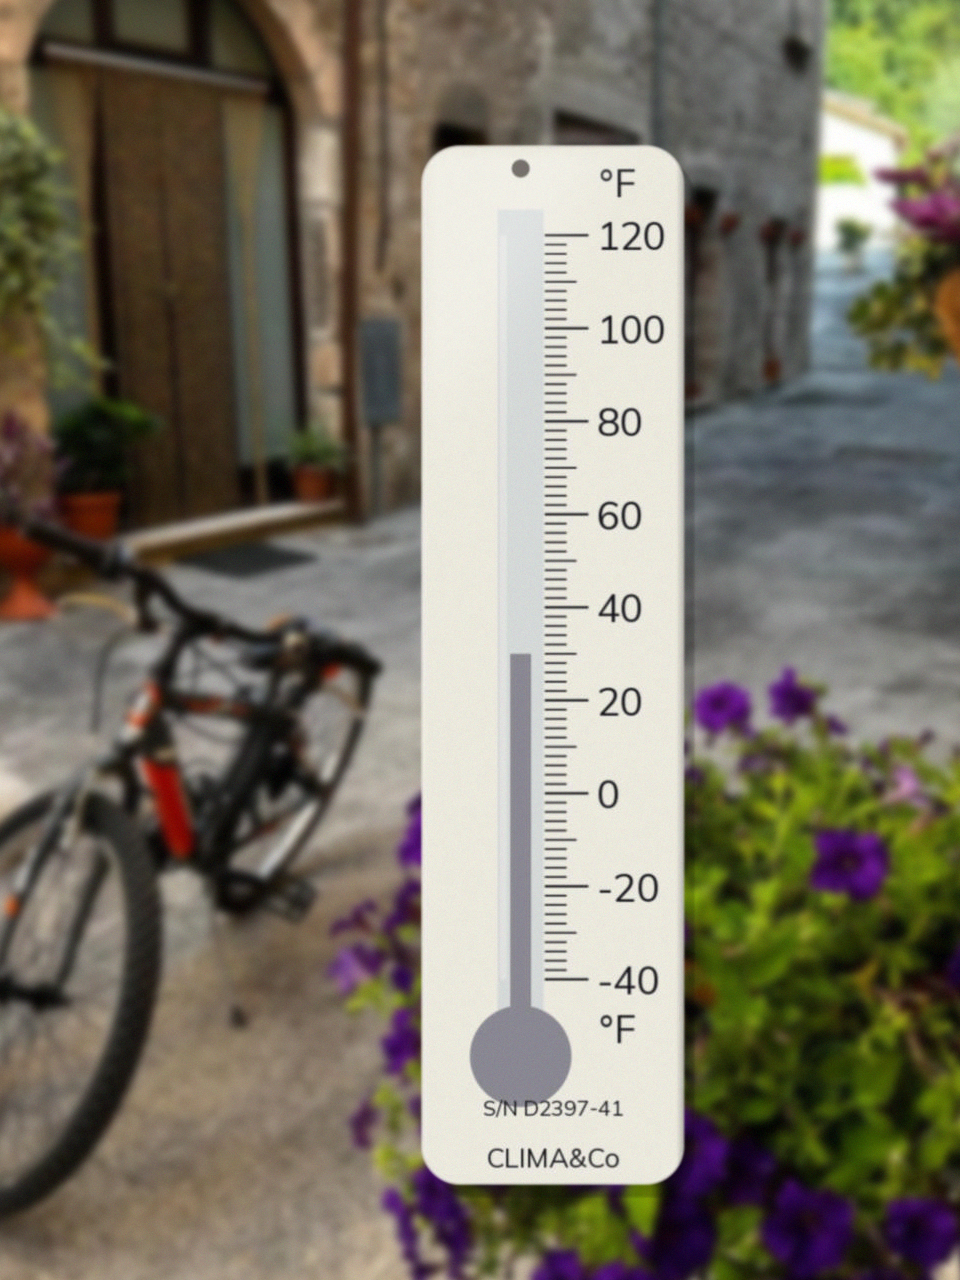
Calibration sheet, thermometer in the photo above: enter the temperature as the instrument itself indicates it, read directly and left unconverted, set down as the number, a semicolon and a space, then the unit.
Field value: 30; °F
